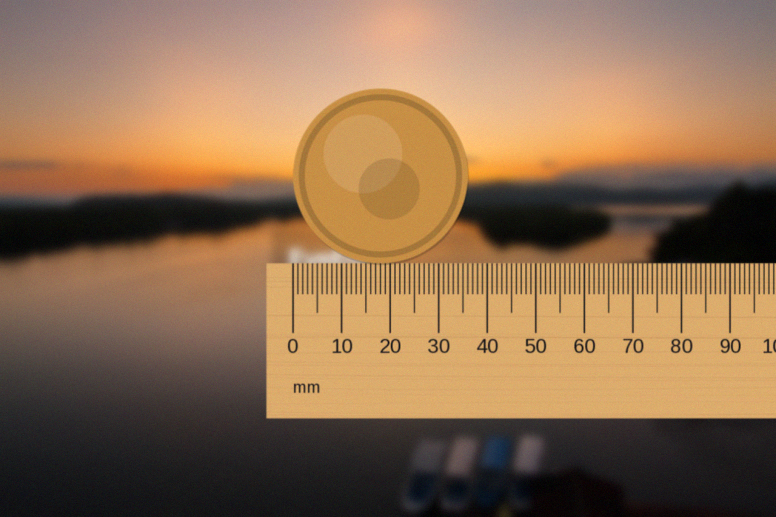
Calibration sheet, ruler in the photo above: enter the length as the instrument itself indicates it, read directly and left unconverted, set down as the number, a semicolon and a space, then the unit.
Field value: 36; mm
